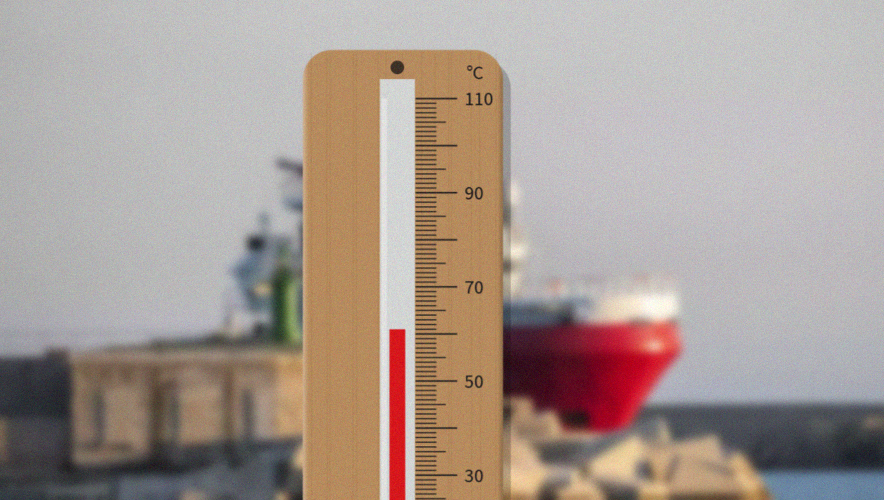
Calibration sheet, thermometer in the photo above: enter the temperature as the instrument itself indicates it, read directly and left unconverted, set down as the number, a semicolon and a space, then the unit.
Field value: 61; °C
